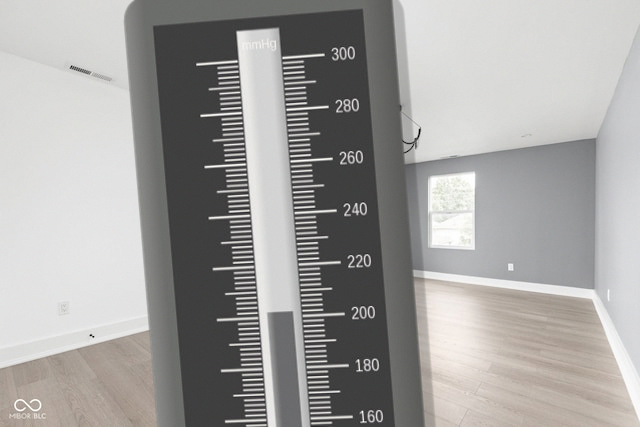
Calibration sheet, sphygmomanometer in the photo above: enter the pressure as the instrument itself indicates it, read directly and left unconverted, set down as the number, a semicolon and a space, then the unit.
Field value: 202; mmHg
